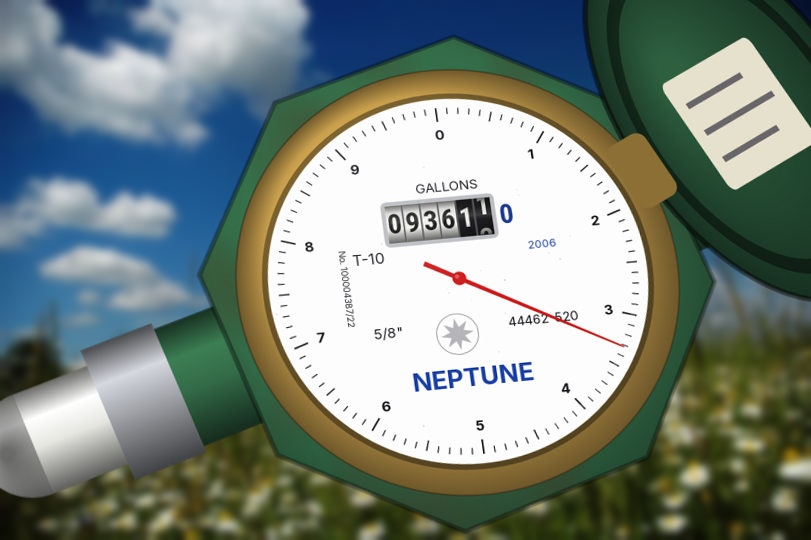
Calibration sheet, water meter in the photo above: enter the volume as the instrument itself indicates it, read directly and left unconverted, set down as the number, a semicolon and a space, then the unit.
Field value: 936113.3; gal
